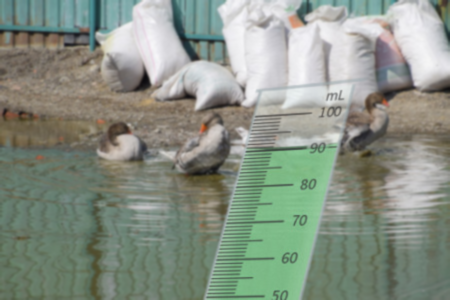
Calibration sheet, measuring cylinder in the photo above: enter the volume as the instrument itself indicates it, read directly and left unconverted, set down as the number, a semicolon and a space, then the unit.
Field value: 90; mL
